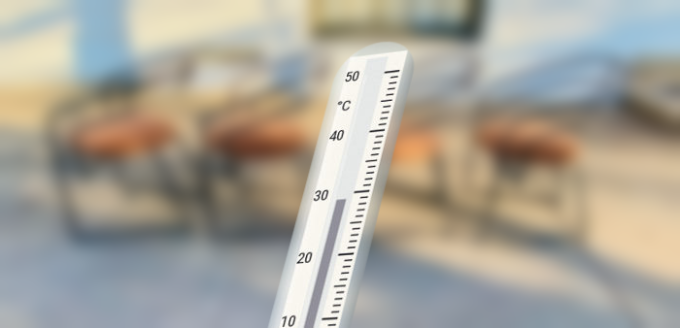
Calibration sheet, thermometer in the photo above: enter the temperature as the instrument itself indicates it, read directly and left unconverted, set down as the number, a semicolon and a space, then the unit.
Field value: 29; °C
